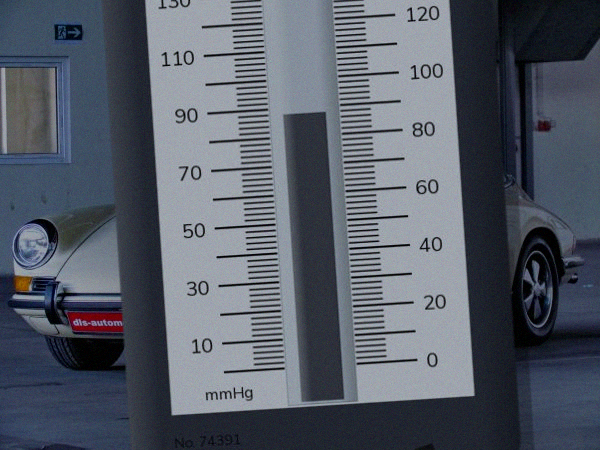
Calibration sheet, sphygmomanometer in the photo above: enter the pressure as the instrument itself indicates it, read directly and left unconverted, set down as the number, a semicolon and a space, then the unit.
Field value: 88; mmHg
